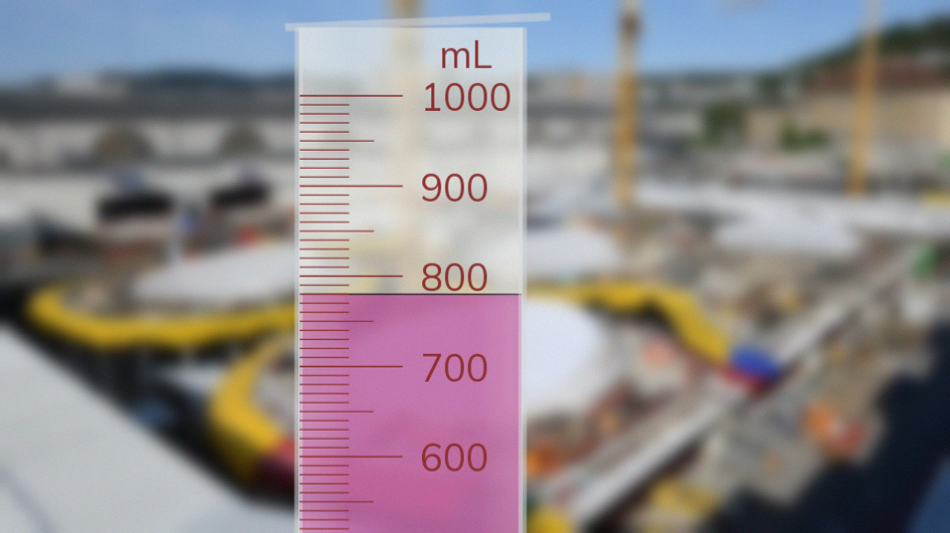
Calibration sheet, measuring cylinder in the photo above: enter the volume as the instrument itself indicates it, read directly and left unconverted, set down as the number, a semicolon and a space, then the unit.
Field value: 780; mL
